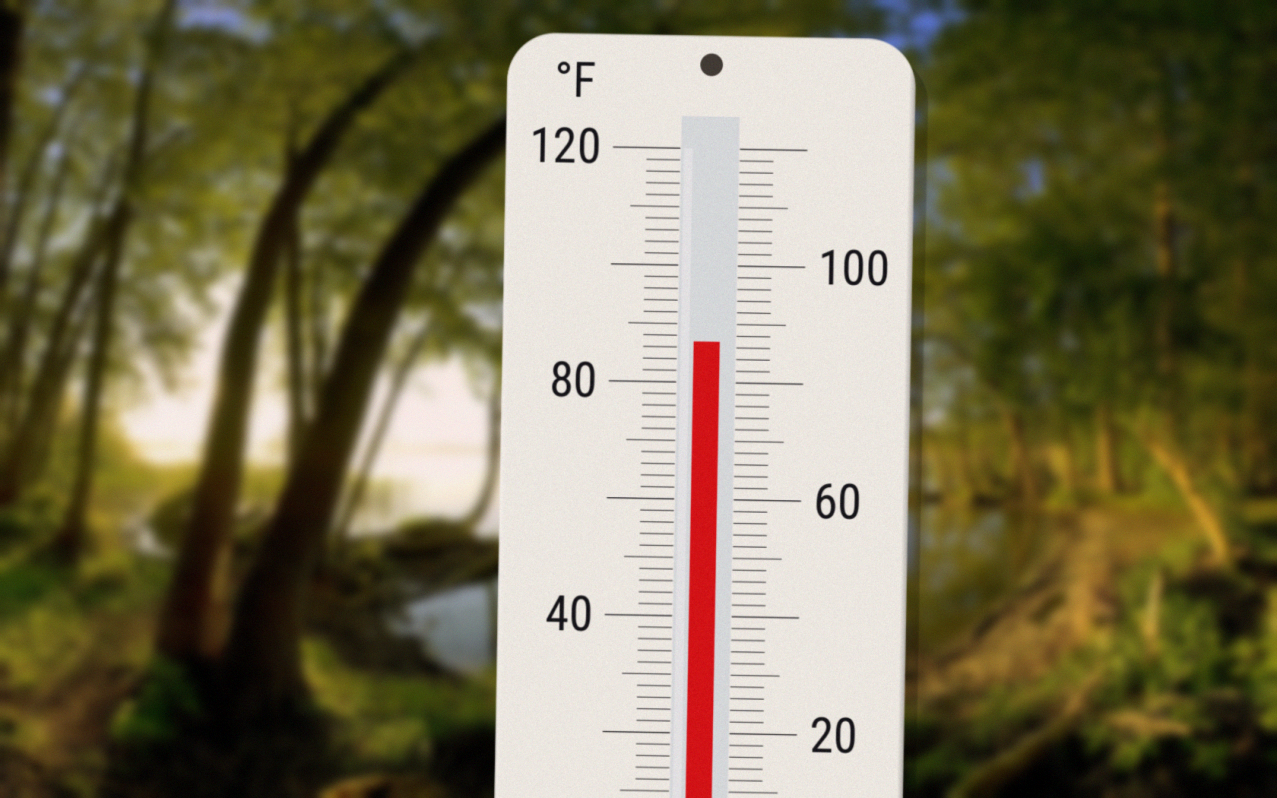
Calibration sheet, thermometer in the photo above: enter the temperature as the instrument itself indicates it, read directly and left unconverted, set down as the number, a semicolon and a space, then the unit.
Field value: 87; °F
